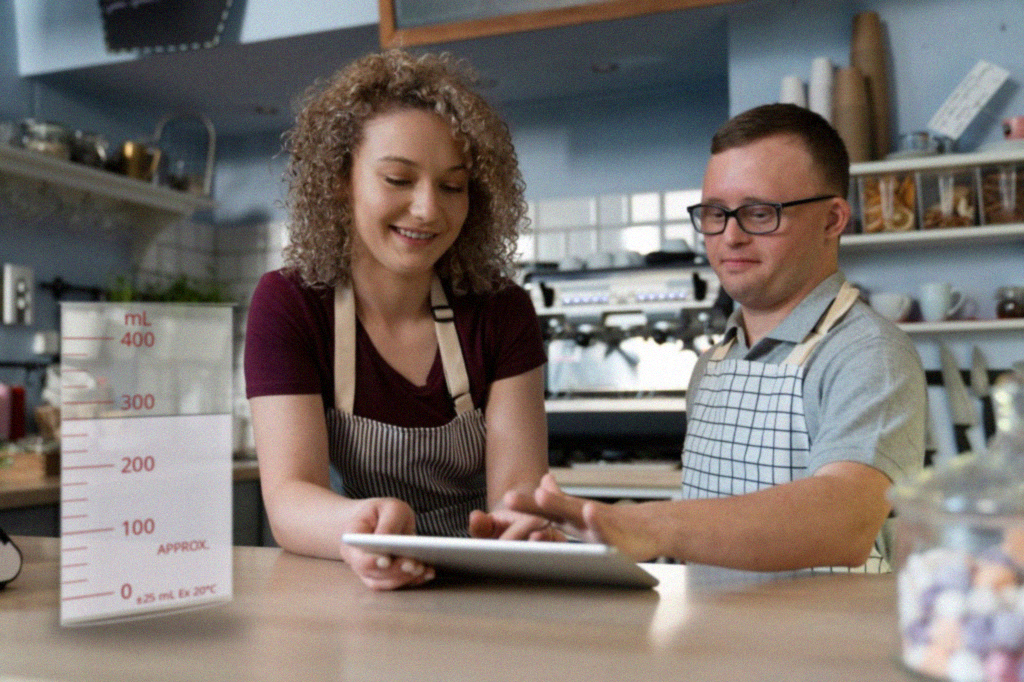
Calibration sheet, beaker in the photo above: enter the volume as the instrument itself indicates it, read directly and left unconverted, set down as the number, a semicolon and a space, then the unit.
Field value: 275; mL
